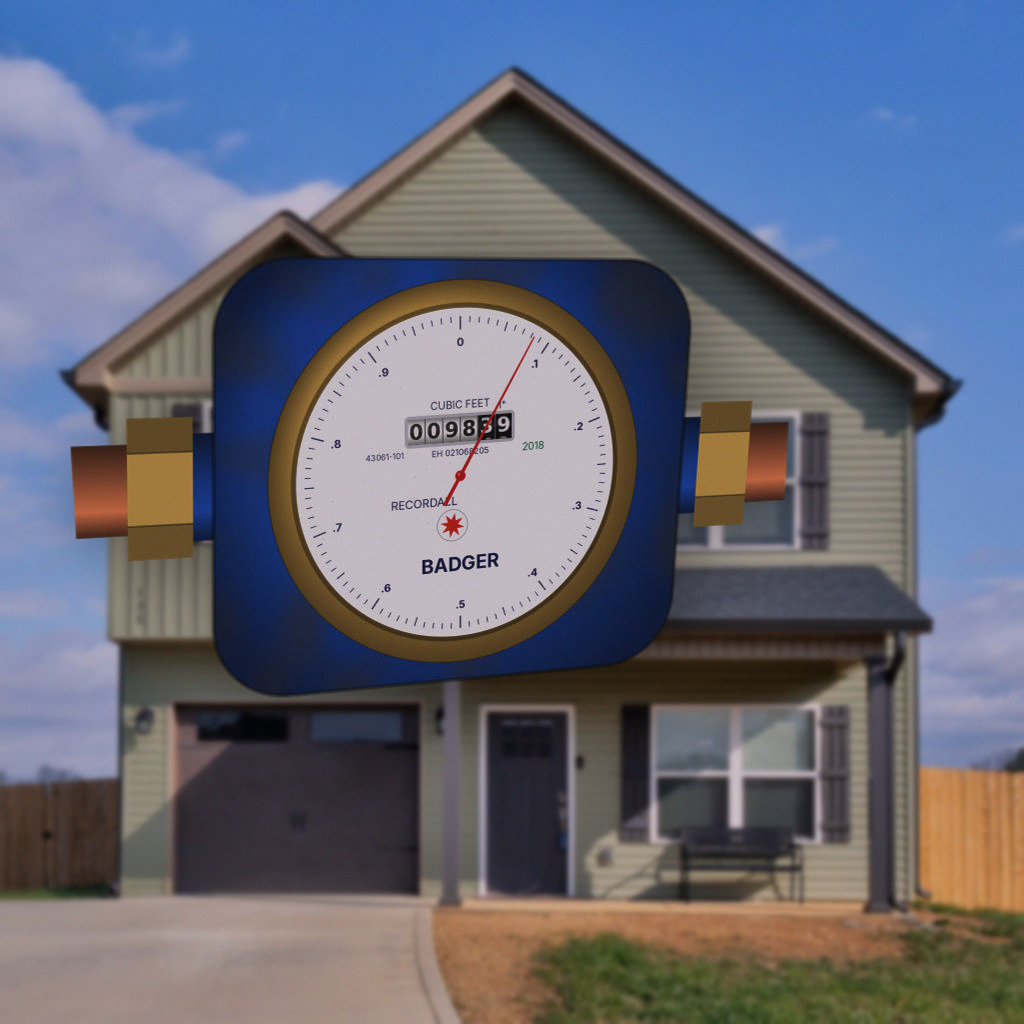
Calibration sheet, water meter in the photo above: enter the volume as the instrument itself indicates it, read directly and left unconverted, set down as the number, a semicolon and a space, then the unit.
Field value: 9839.08; ft³
